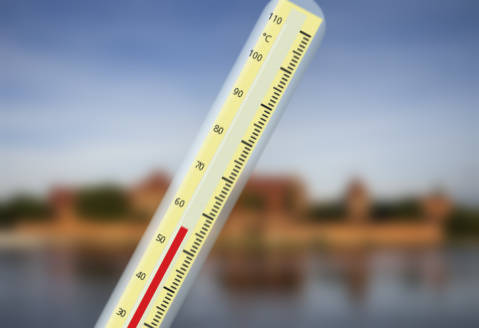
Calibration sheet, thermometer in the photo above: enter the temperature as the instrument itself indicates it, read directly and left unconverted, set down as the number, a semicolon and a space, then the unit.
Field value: 55; °C
